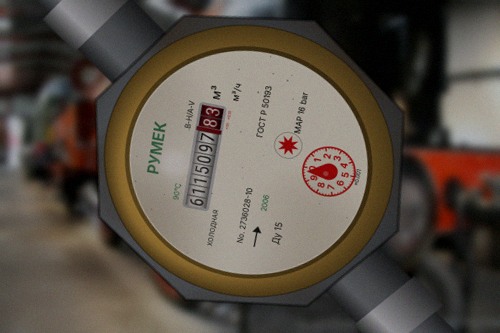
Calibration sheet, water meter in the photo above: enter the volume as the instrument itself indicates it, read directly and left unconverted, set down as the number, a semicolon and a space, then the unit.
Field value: 6115097.829; m³
